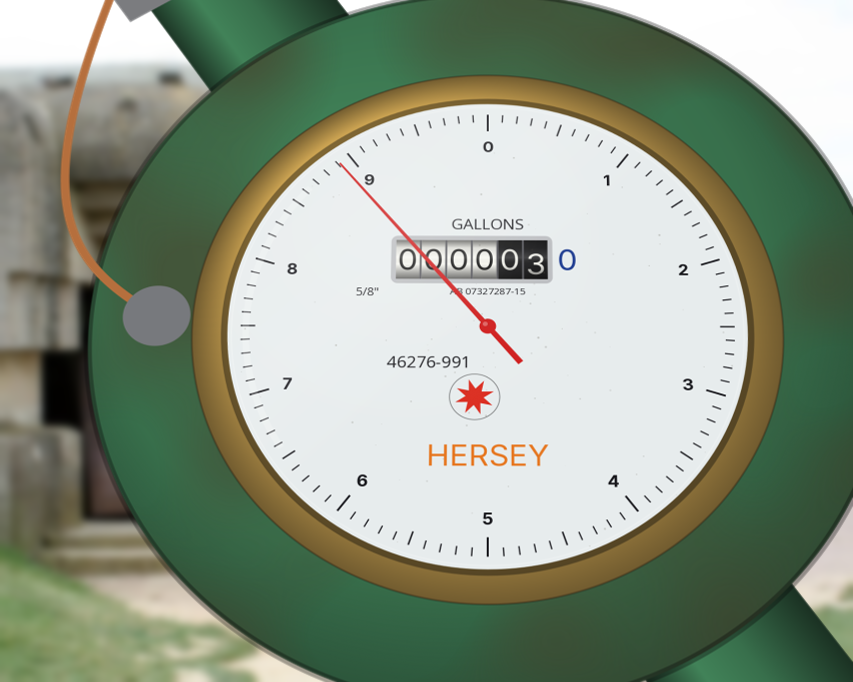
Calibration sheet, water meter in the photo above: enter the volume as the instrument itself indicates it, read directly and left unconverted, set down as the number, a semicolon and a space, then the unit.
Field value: 28.9; gal
